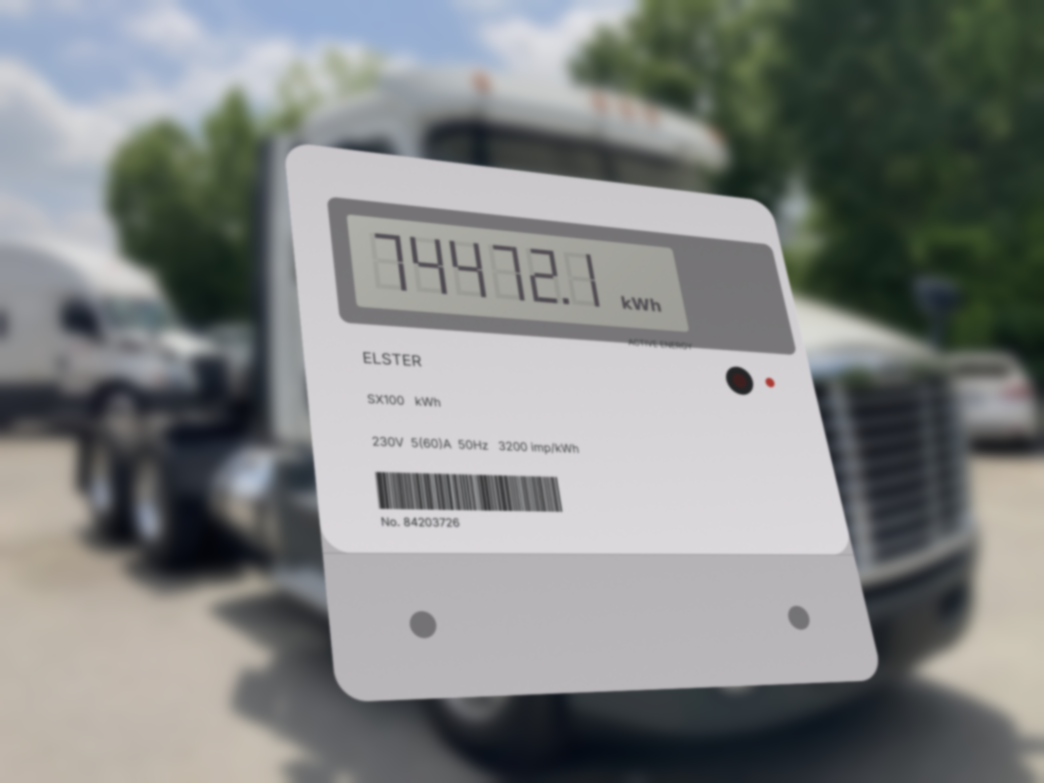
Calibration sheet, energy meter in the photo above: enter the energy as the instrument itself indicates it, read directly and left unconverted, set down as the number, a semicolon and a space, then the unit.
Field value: 74472.1; kWh
